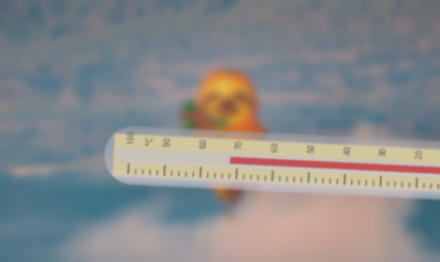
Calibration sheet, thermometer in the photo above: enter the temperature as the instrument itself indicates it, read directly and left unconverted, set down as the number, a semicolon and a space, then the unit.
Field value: 72; °C
